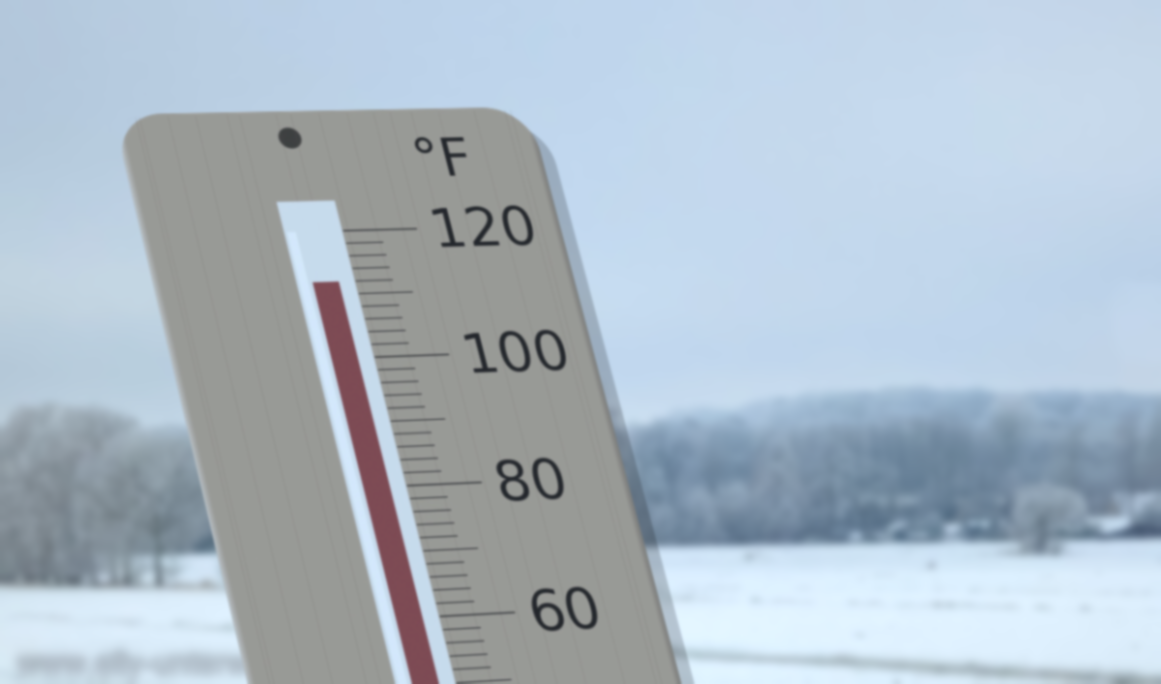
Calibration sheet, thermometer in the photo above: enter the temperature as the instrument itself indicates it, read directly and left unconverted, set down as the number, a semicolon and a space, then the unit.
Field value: 112; °F
